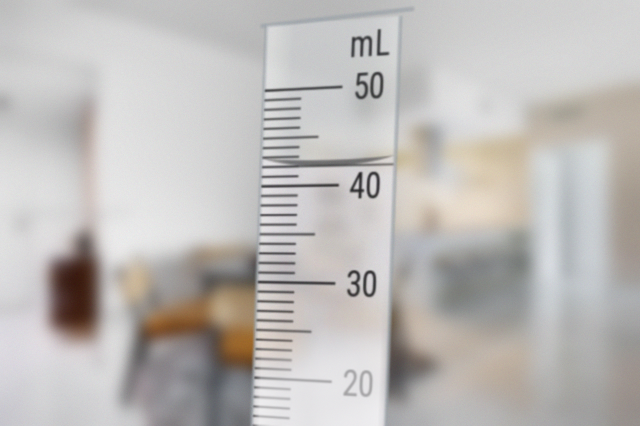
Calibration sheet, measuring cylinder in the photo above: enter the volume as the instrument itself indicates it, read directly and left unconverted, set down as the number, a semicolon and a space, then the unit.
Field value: 42; mL
